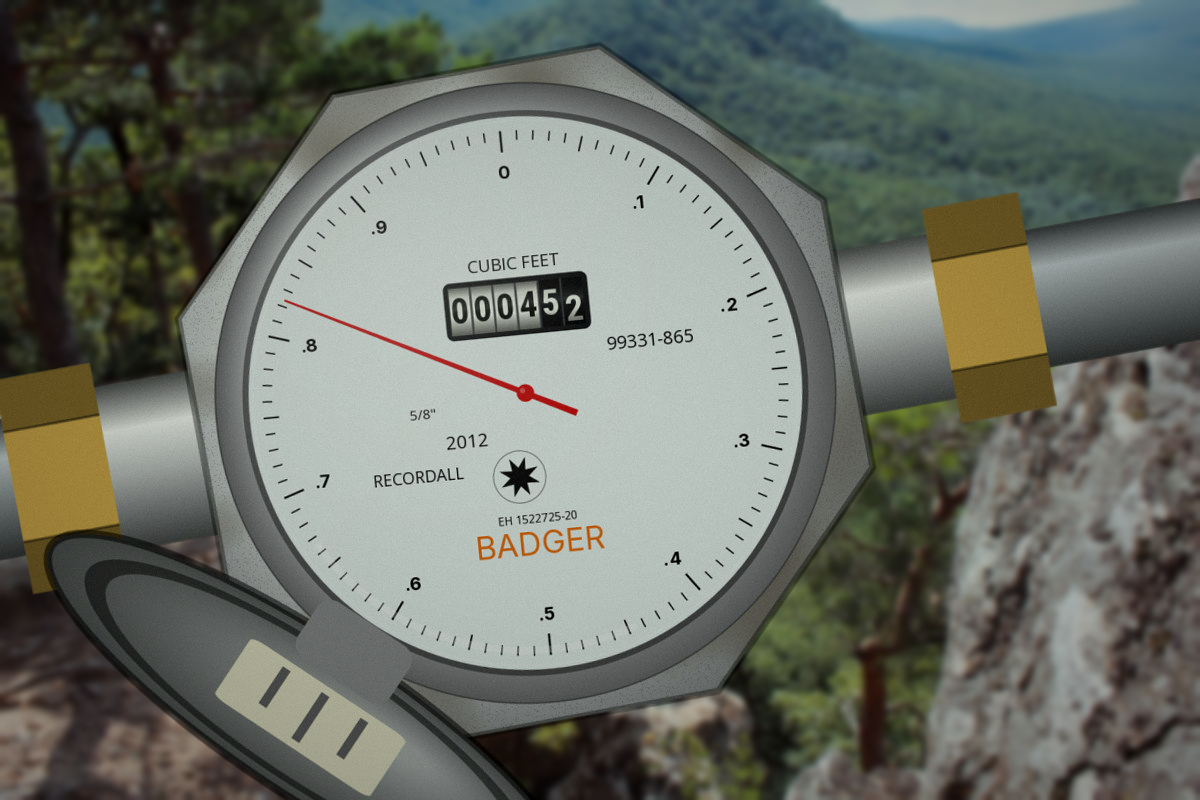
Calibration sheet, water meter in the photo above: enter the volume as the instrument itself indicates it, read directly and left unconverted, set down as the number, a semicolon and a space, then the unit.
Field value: 451.82; ft³
